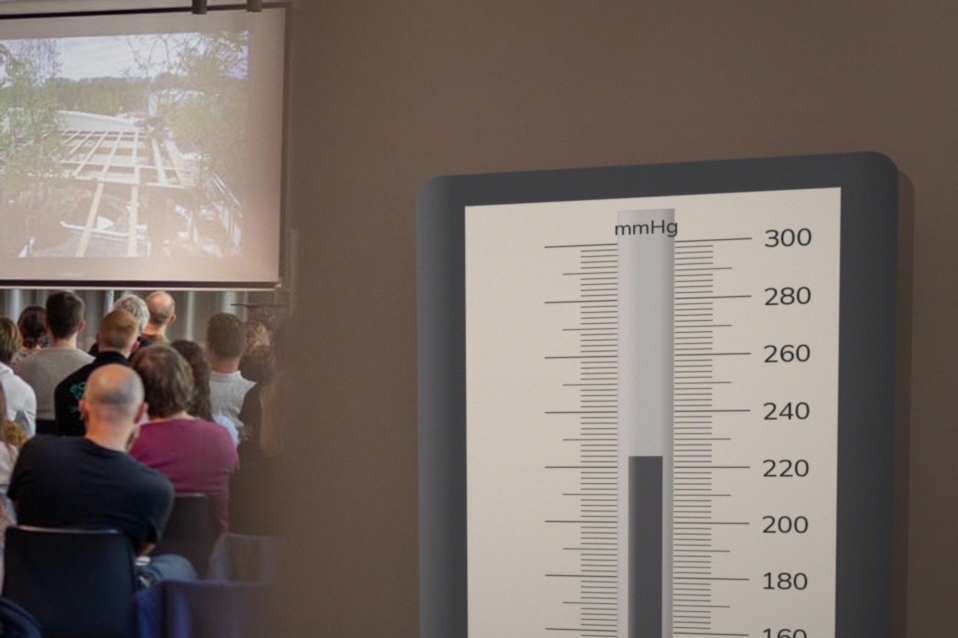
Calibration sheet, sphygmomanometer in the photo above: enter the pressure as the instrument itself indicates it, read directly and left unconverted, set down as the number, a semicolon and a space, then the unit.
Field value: 224; mmHg
